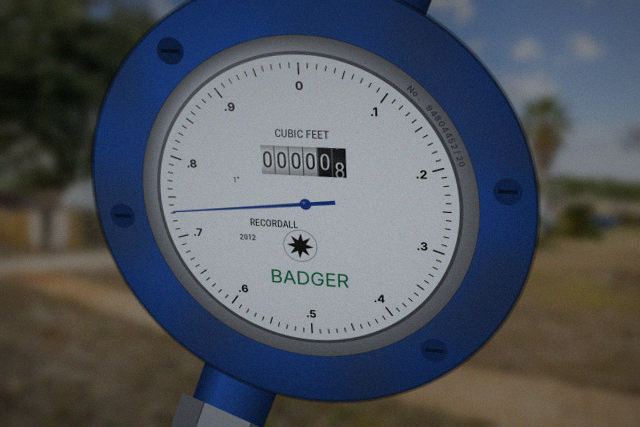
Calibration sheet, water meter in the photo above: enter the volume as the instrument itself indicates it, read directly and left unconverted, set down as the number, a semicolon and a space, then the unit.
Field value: 7.73; ft³
